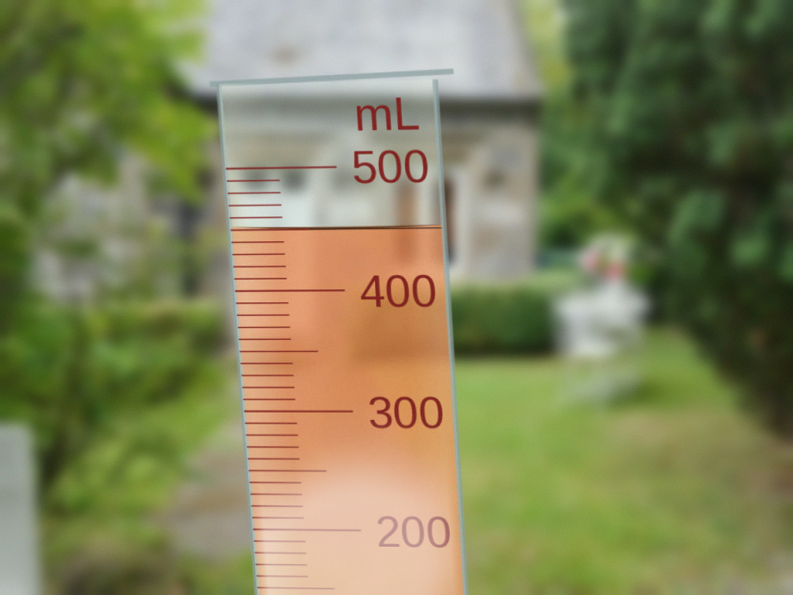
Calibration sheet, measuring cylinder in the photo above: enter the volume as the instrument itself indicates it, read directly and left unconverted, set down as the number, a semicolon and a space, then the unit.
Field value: 450; mL
